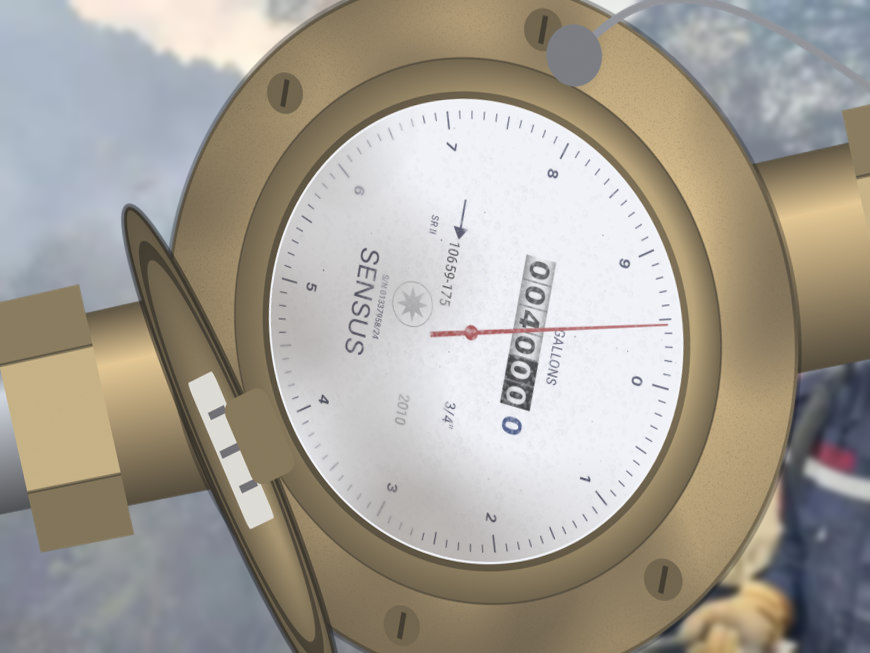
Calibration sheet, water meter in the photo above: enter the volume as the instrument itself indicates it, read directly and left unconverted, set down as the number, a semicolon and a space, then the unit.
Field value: 39999.5; gal
